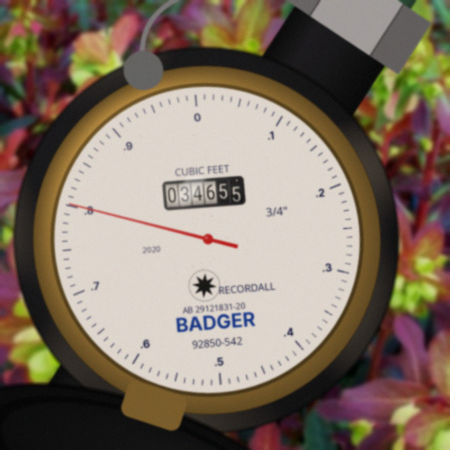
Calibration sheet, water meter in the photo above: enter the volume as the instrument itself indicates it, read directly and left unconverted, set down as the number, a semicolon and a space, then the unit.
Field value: 34654.80; ft³
